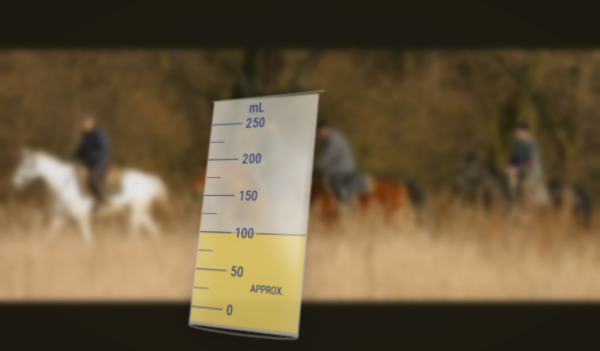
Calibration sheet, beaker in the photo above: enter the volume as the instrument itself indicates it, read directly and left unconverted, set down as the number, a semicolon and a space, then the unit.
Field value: 100; mL
